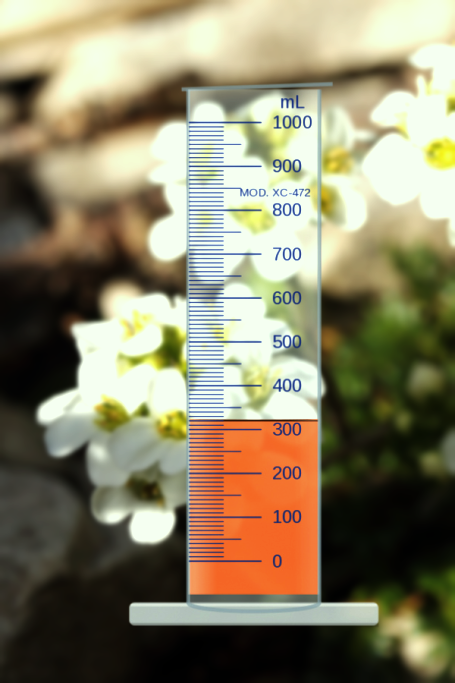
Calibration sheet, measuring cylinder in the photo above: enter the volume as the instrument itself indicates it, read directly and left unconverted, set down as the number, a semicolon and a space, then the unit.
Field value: 320; mL
